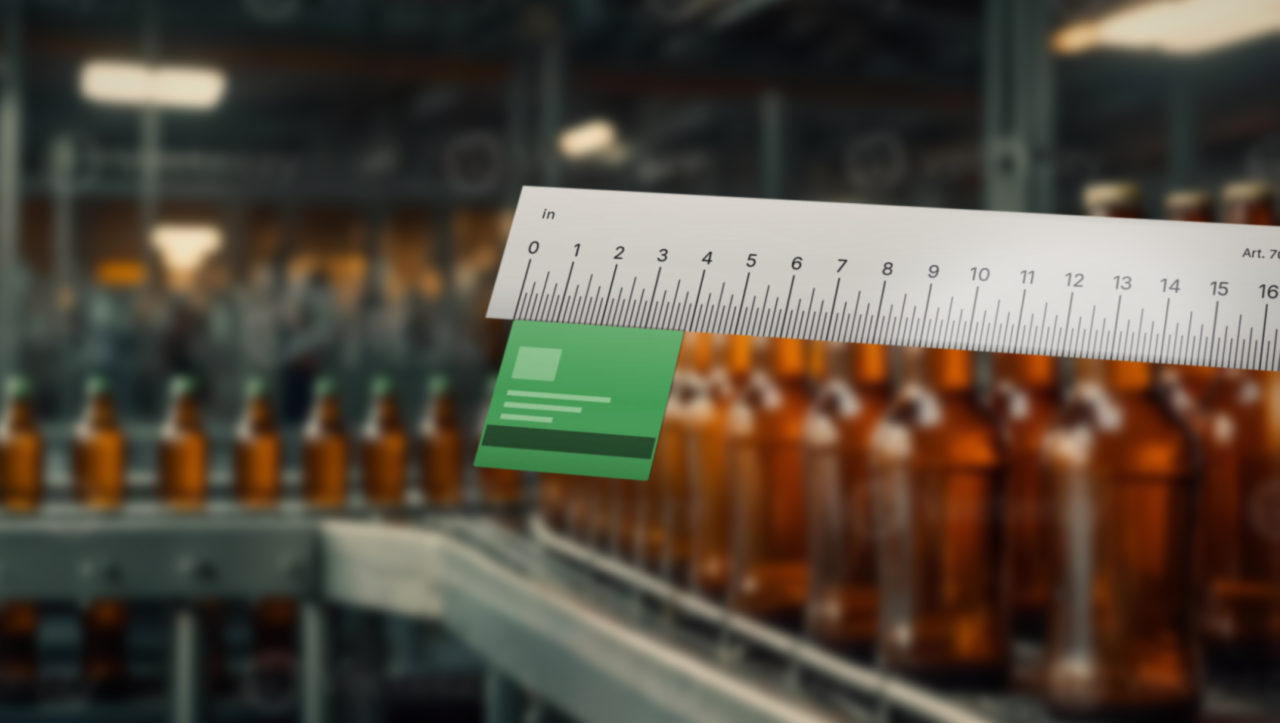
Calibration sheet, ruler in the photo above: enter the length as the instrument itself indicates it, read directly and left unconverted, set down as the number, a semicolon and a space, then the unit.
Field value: 3.875; in
